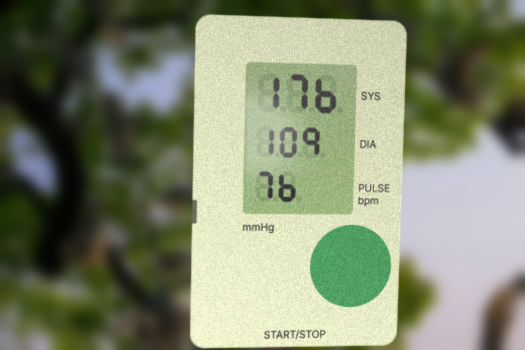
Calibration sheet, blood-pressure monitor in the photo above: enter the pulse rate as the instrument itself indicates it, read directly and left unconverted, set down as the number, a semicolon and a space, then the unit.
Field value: 76; bpm
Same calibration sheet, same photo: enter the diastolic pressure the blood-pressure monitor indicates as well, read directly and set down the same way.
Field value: 109; mmHg
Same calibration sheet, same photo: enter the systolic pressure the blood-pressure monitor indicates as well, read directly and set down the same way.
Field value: 176; mmHg
